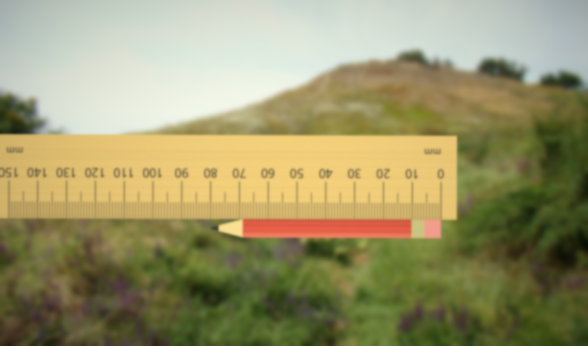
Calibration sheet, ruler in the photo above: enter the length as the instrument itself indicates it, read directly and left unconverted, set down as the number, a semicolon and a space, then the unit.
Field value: 80; mm
